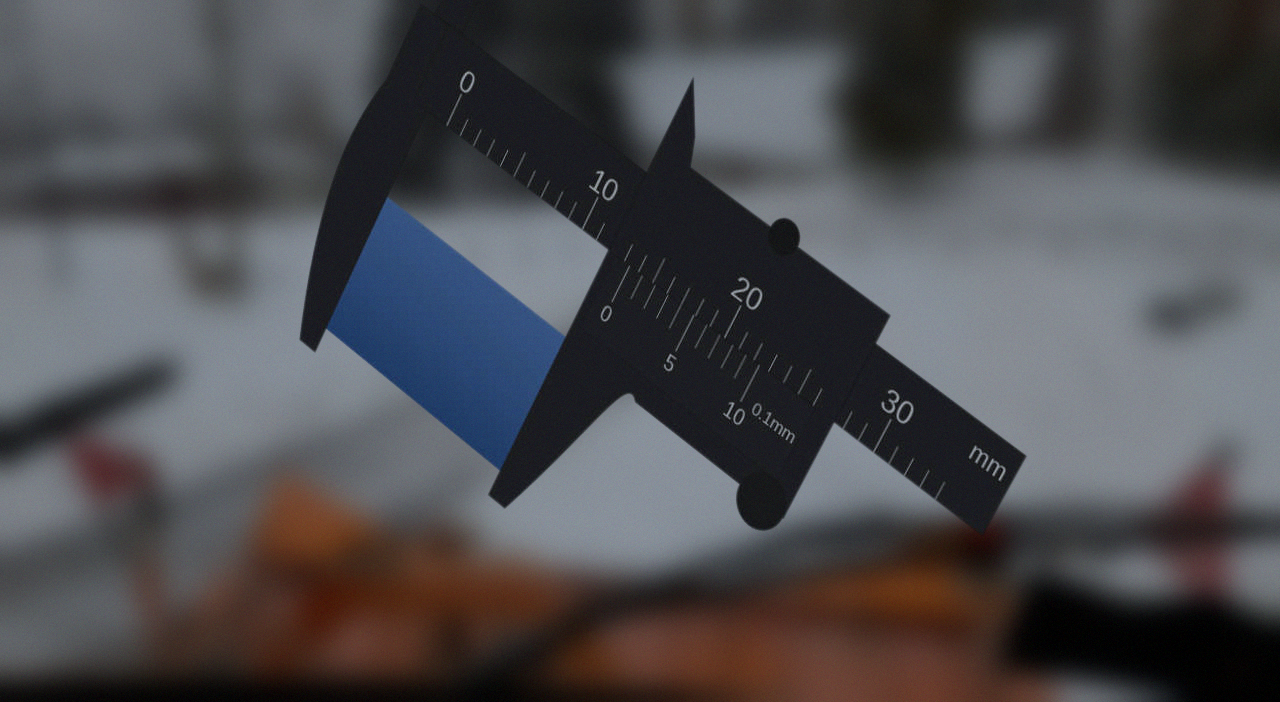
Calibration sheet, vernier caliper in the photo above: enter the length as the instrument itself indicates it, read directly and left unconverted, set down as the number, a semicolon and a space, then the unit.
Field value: 13.4; mm
